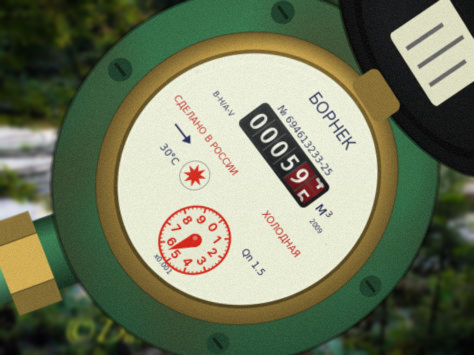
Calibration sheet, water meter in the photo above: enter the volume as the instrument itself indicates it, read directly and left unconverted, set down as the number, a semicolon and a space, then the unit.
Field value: 5.945; m³
